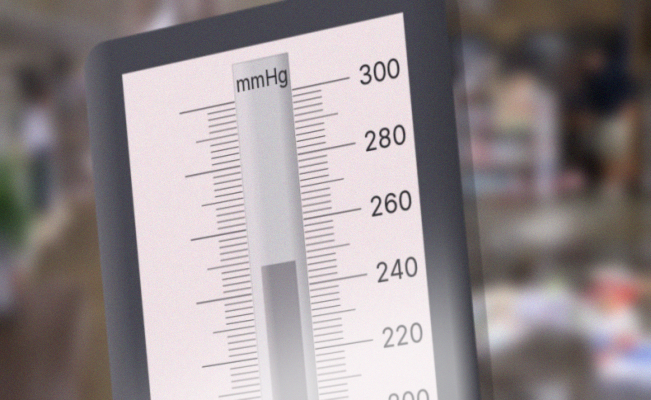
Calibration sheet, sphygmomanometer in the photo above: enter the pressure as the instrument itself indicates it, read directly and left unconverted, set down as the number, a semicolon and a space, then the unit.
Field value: 248; mmHg
